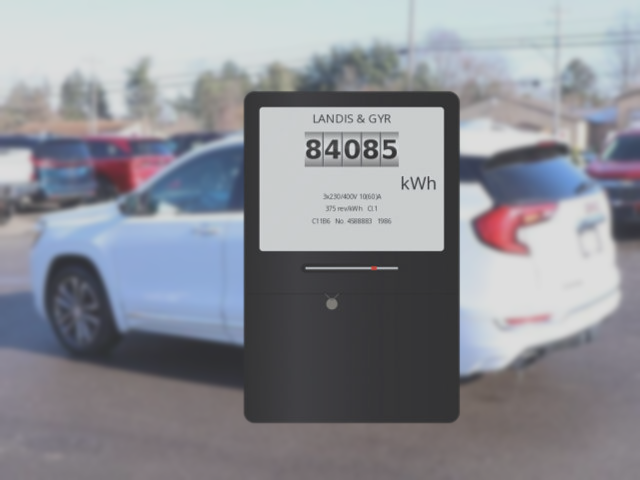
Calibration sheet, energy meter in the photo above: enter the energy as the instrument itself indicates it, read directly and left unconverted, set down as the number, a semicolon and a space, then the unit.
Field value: 84085; kWh
